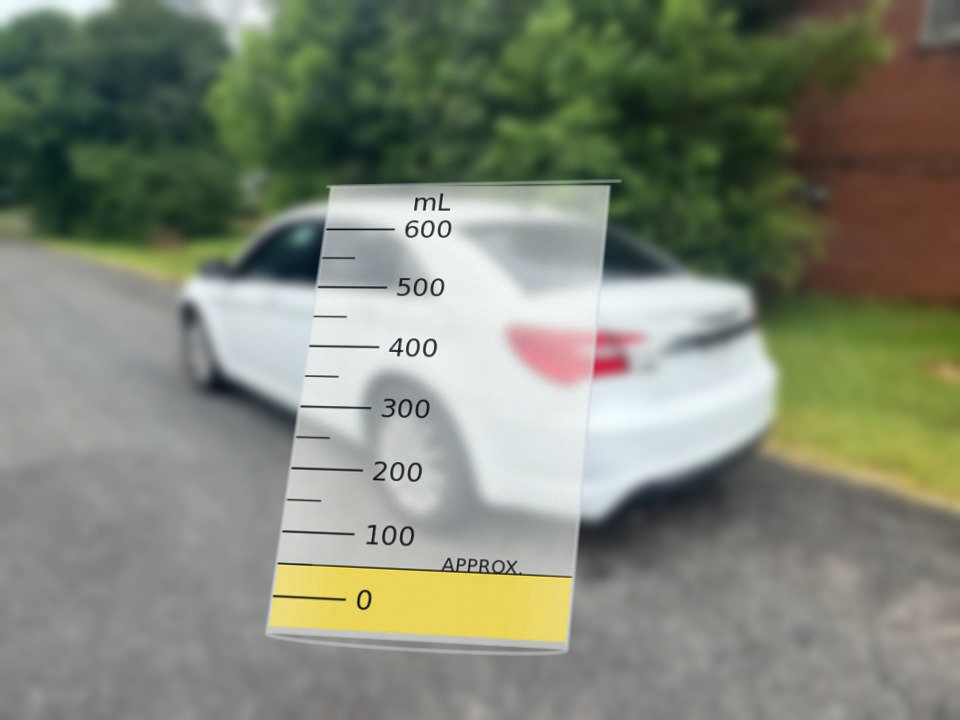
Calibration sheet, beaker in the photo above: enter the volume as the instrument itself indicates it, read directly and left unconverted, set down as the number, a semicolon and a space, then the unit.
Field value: 50; mL
